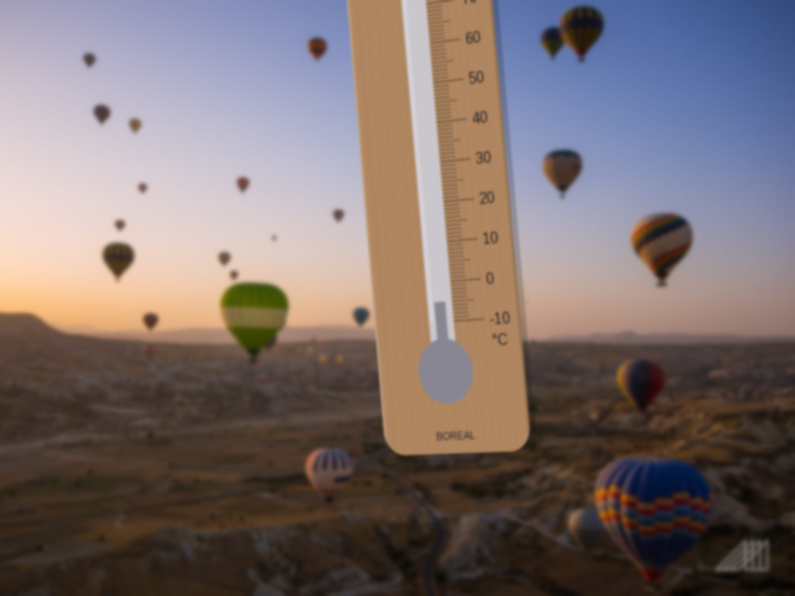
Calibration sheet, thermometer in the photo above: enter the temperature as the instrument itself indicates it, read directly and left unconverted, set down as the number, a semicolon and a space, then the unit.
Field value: -5; °C
